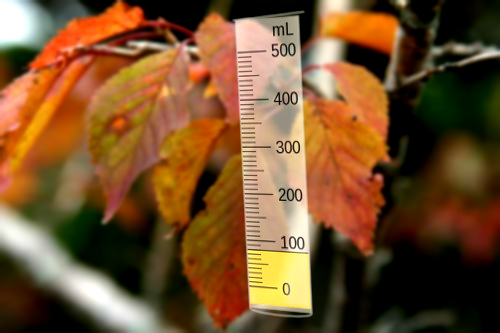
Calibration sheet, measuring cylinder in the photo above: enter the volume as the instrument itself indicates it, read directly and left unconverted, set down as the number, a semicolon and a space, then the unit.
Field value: 80; mL
